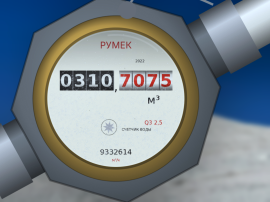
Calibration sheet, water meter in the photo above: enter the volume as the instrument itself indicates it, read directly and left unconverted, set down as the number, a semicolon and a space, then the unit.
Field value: 310.7075; m³
